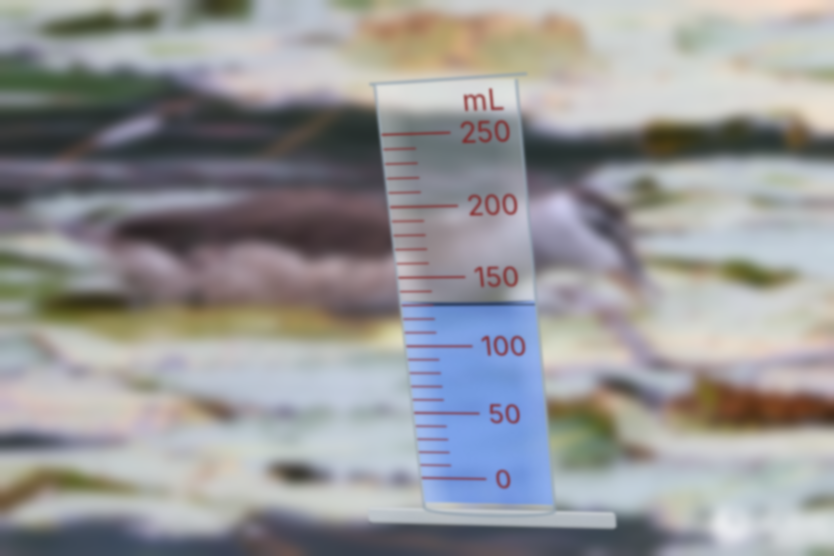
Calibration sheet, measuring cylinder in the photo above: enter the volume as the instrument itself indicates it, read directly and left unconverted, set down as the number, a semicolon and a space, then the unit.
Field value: 130; mL
